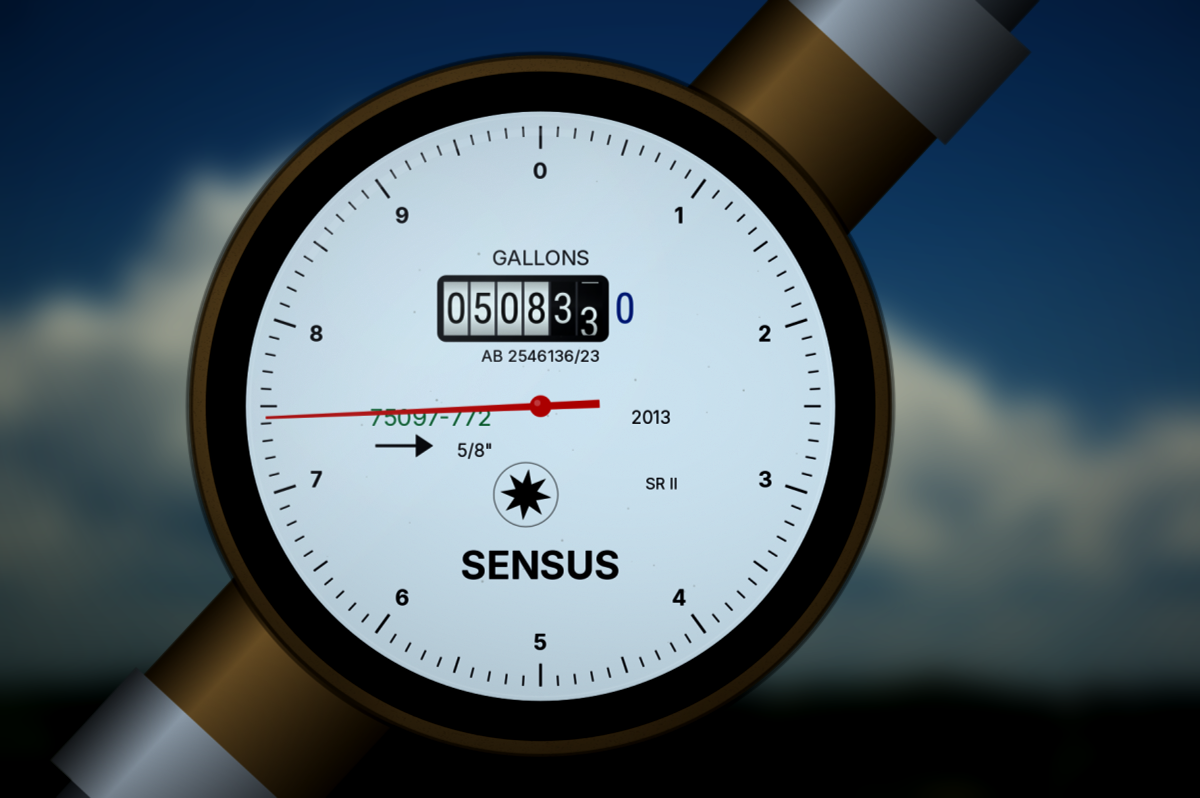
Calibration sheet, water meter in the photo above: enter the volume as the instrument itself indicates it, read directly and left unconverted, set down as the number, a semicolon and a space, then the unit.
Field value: 508327.4; gal
